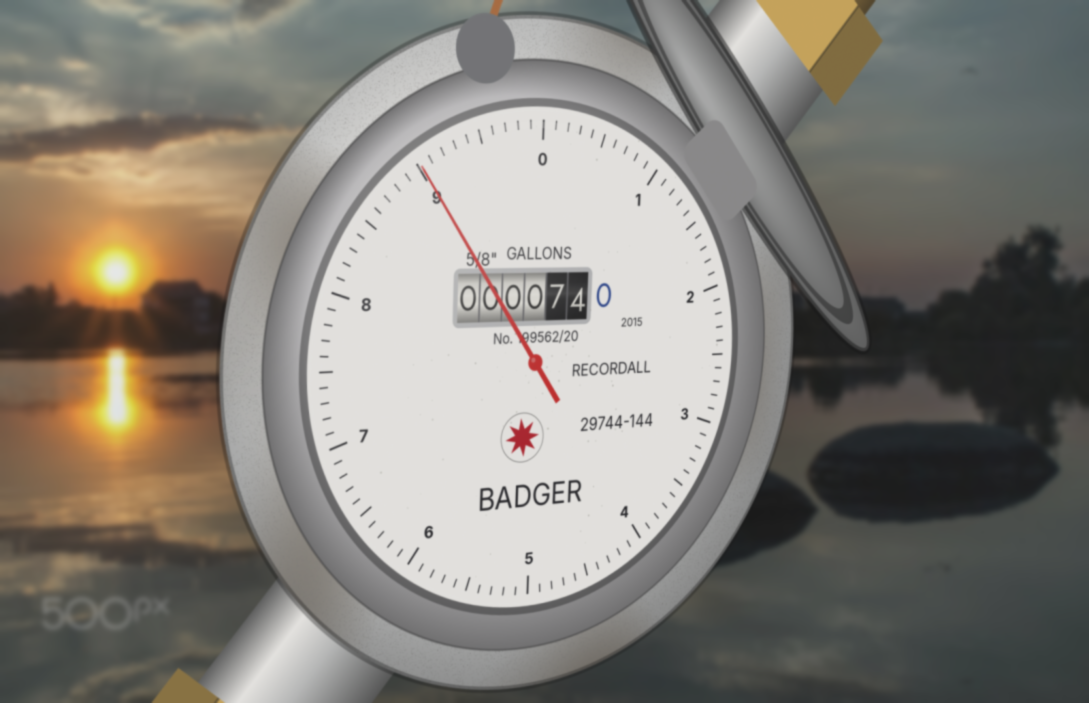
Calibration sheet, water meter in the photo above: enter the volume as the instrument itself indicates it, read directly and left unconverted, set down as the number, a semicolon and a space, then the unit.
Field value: 739.0; gal
